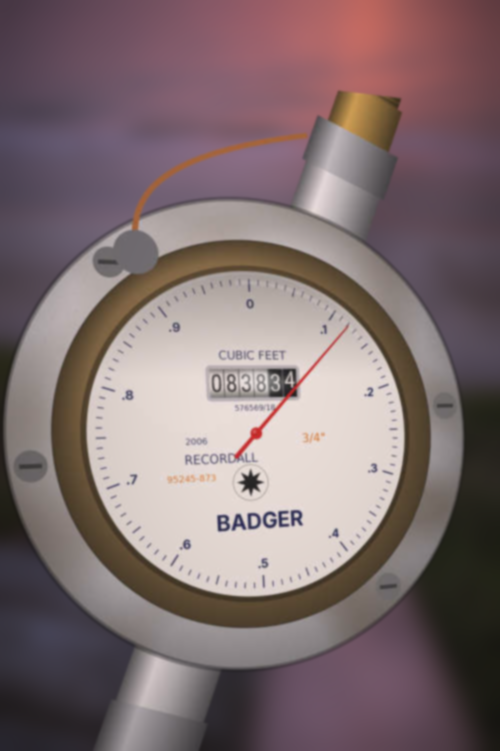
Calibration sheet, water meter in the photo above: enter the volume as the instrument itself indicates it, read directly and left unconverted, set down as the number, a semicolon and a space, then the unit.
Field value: 83834.12; ft³
